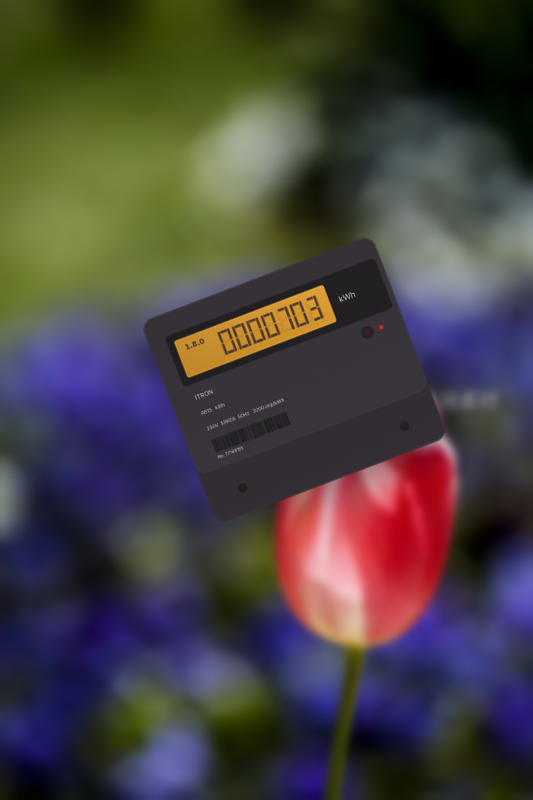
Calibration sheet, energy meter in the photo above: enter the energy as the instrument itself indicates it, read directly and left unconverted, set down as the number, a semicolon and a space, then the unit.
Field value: 703; kWh
